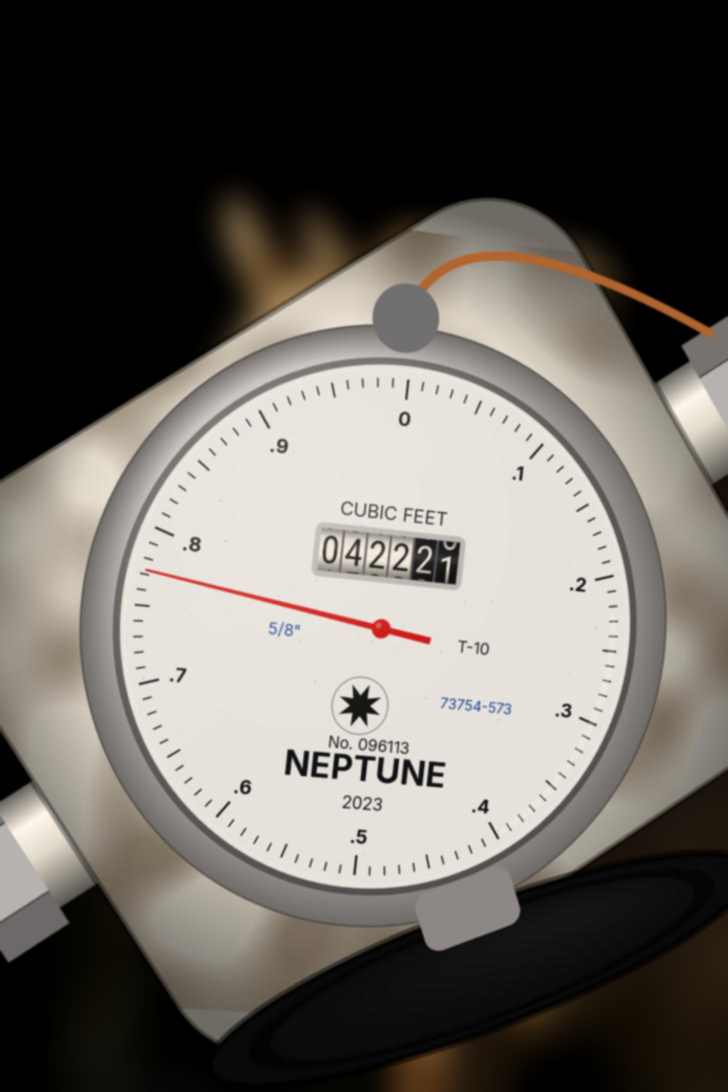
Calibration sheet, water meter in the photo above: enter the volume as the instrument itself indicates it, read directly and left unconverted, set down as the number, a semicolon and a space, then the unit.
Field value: 42220.77; ft³
